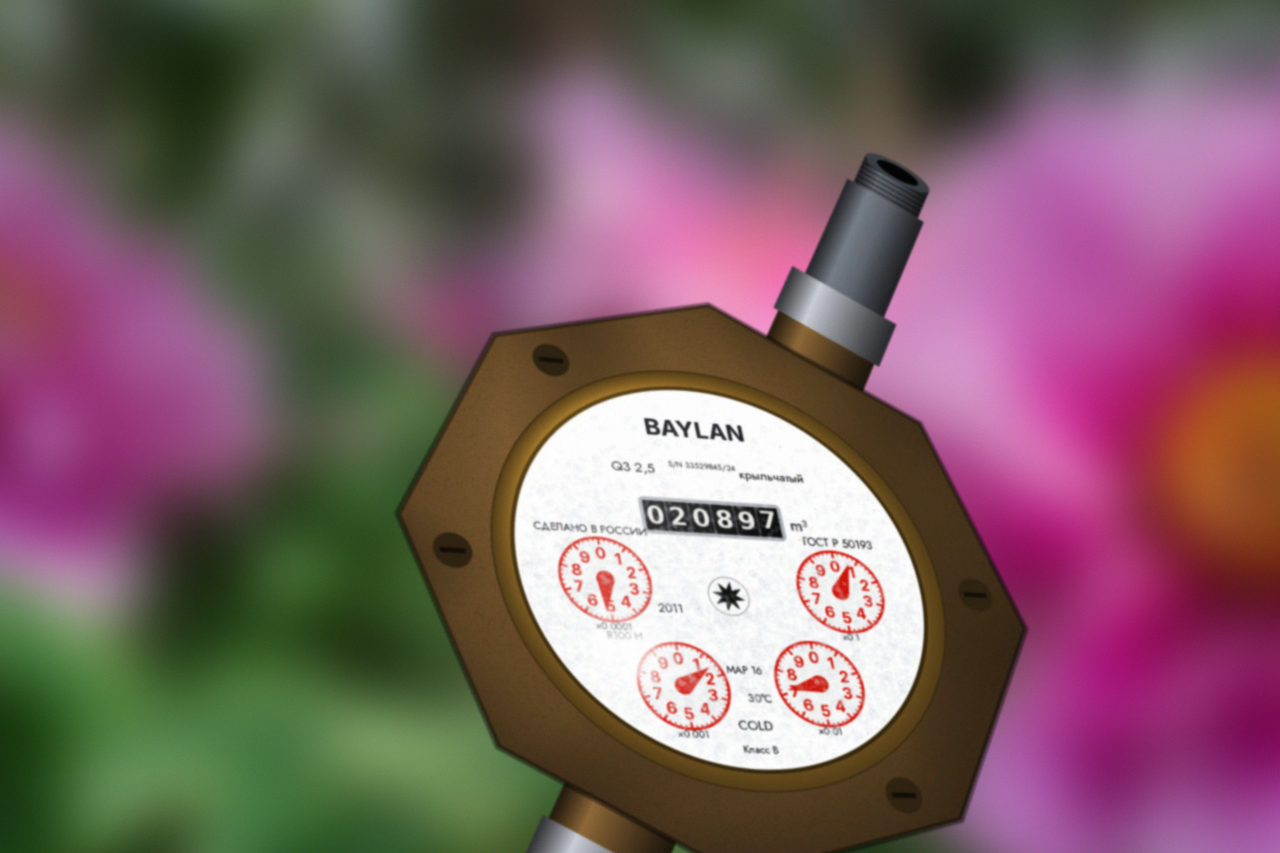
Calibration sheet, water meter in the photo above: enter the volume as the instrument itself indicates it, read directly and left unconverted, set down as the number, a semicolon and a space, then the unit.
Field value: 20897.0715; m³
